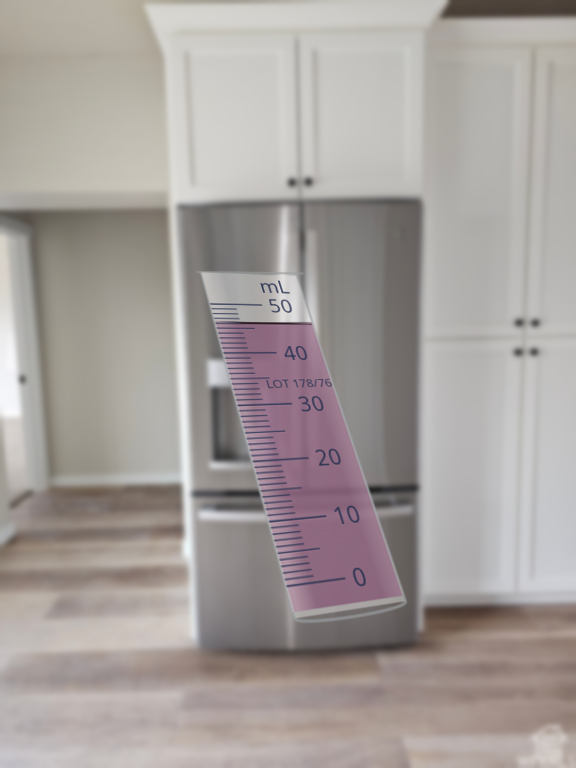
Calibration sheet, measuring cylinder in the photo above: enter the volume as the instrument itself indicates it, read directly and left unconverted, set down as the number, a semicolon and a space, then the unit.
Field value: 46; mL
